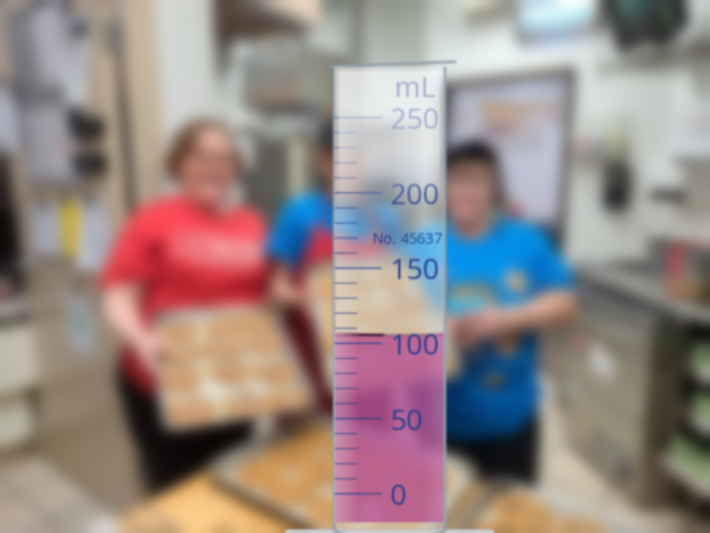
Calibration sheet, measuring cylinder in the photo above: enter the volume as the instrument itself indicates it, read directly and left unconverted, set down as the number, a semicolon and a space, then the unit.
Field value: 105; mL
